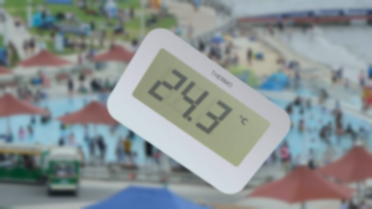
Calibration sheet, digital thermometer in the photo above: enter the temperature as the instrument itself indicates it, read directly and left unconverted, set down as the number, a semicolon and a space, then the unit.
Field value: 24.3; °C
